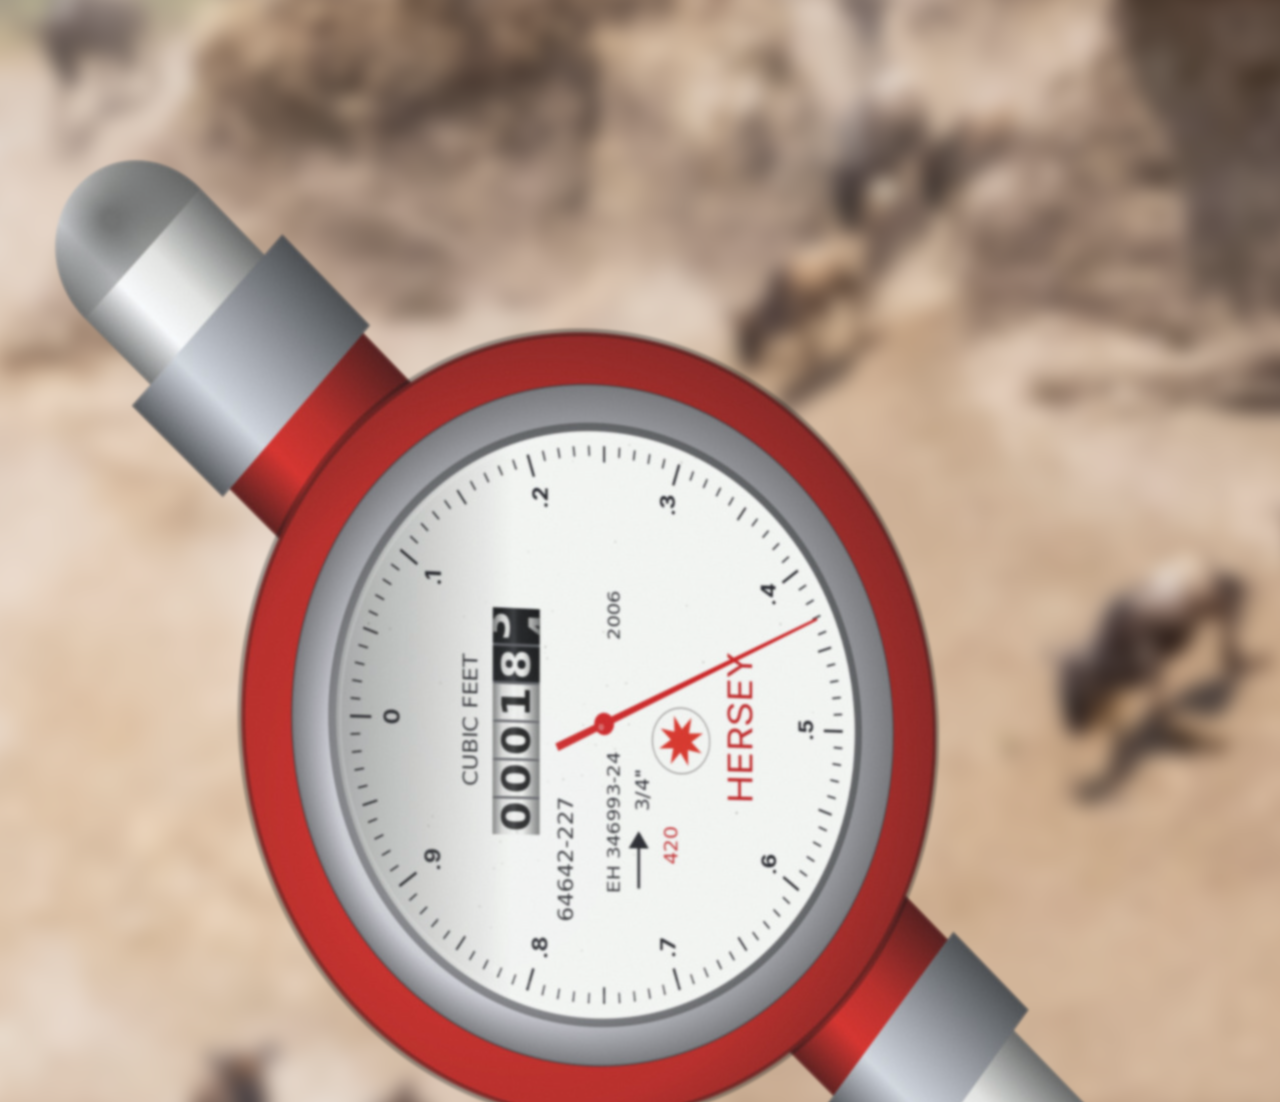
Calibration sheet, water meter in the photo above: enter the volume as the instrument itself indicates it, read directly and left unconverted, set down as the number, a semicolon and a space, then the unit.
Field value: 183.43; ft³
